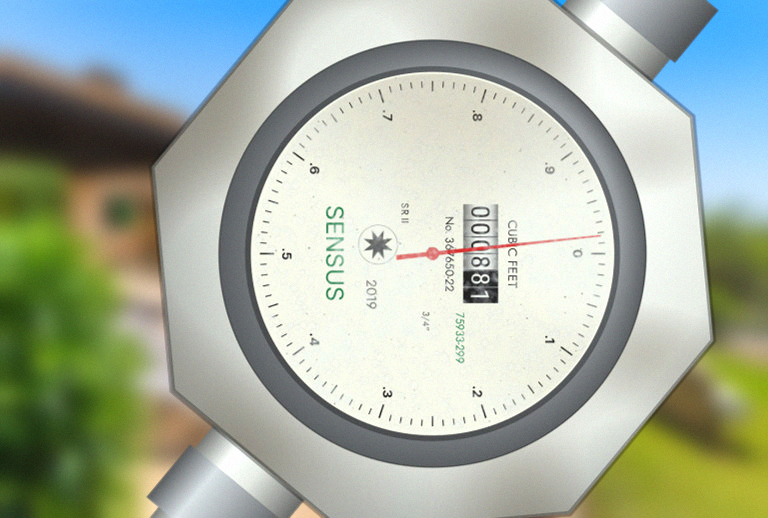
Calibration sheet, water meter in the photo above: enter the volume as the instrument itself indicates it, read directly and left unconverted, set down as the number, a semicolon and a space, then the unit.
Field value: 880.98; ft³
